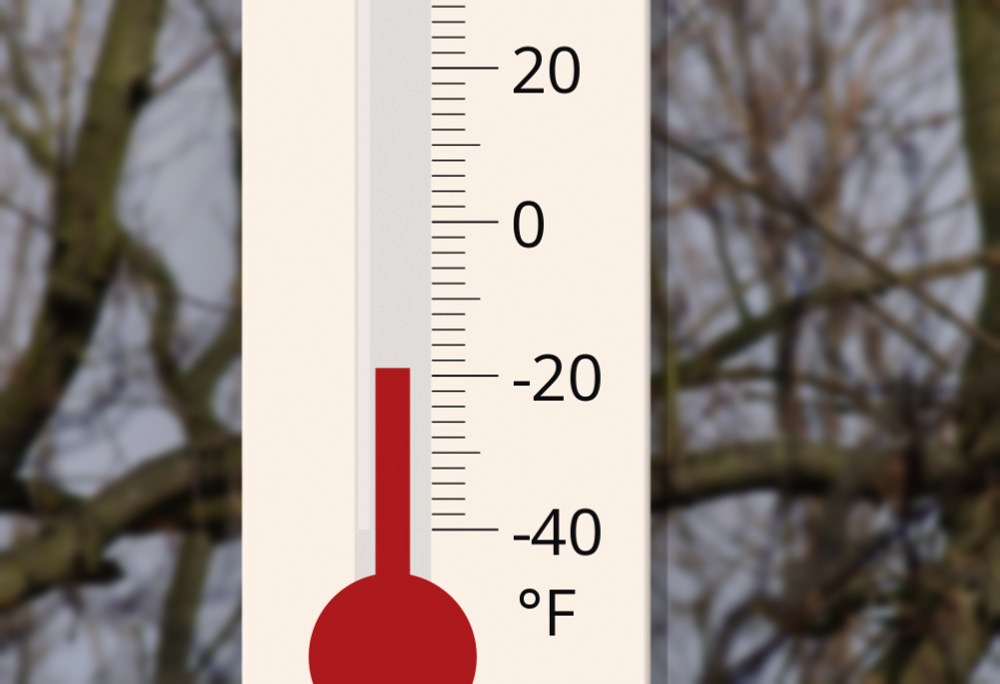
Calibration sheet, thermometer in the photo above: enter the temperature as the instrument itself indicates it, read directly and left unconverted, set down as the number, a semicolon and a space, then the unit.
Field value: -19; °F
